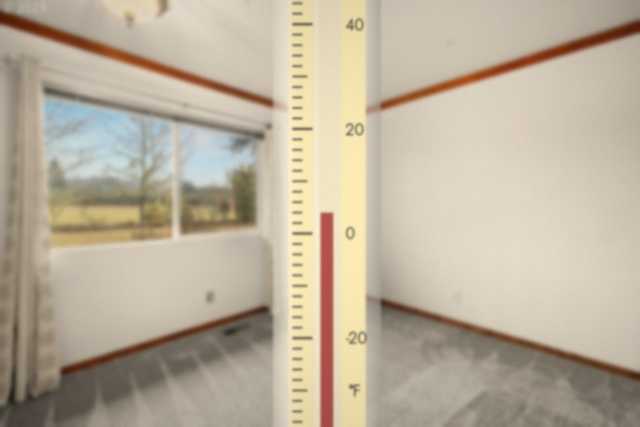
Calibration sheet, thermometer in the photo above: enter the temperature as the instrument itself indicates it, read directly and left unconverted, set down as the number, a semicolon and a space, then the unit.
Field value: 4; °F
